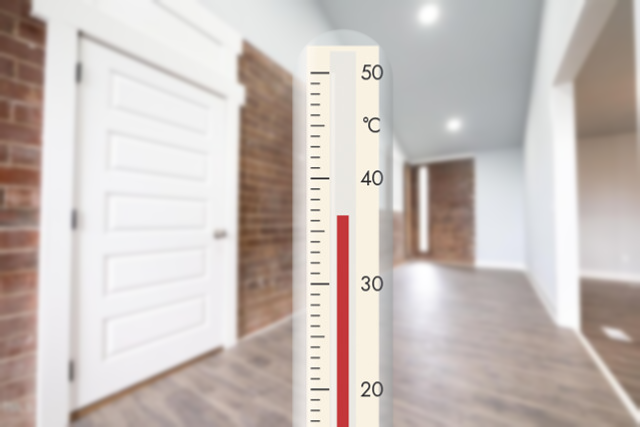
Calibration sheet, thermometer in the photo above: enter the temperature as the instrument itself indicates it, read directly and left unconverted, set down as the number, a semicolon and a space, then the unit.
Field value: 36.5; °C
